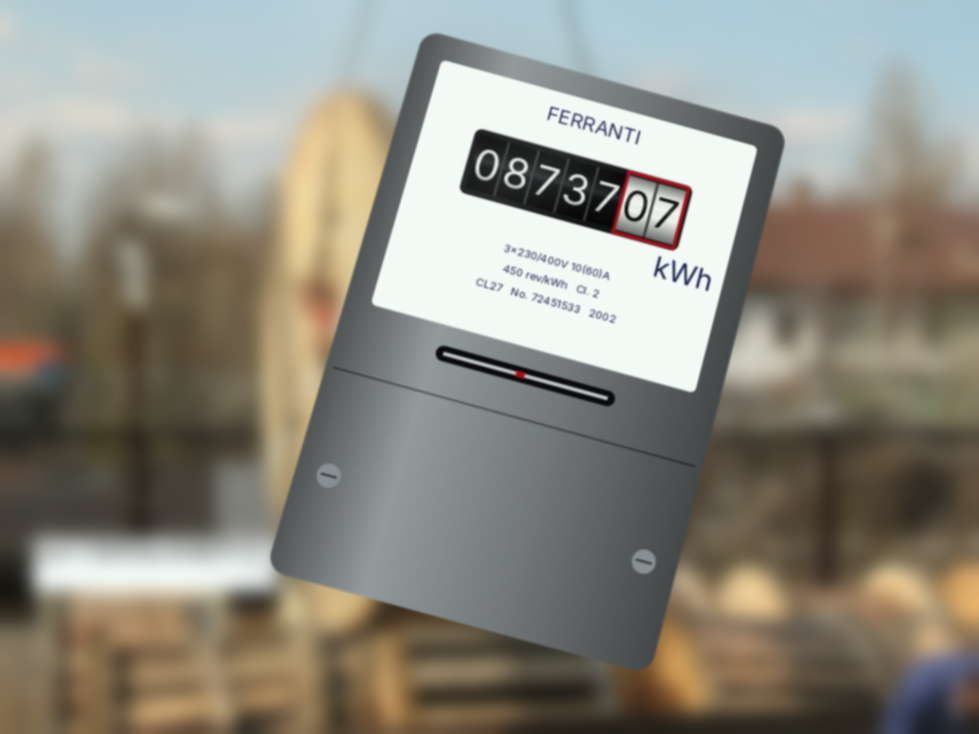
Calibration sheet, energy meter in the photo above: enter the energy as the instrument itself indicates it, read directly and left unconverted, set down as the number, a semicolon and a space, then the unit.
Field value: 8737.07; kWh
